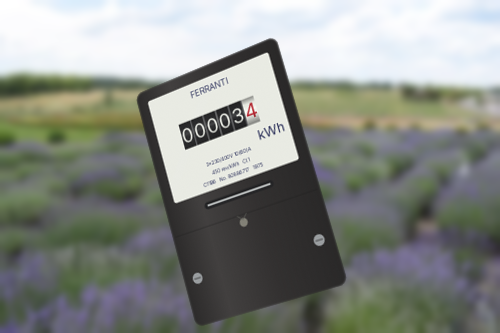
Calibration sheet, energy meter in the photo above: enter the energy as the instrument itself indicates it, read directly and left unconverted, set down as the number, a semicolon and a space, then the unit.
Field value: 3.4; kWh
